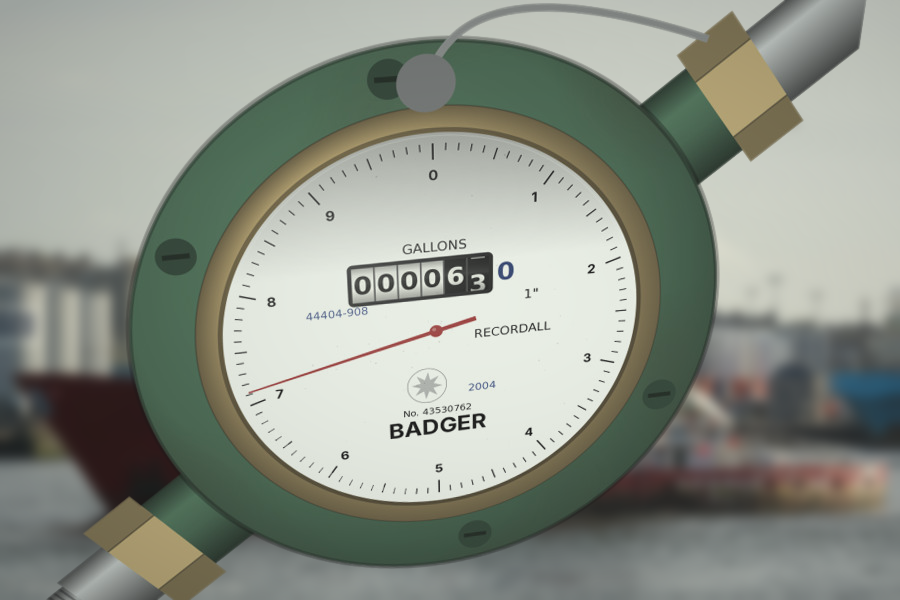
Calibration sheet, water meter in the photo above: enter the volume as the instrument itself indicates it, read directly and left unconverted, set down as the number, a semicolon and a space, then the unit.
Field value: 627.1; gal
